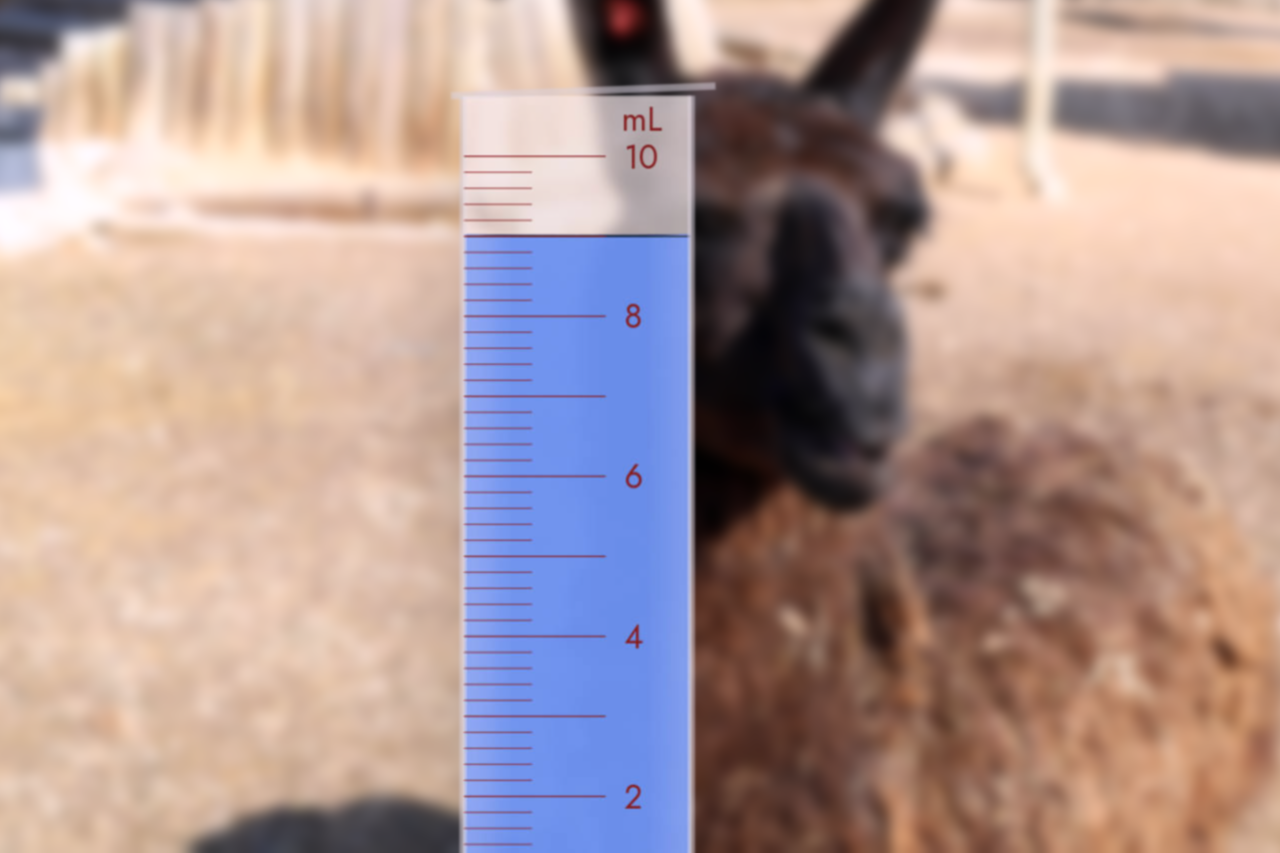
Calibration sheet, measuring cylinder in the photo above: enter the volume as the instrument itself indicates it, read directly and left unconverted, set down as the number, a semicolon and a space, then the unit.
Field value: 9; mL
